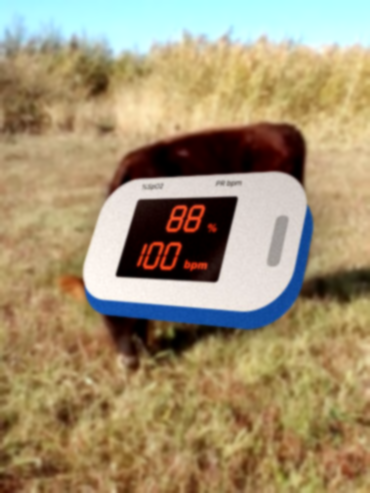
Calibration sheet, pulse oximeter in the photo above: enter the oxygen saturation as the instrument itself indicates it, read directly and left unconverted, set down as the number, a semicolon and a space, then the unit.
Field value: 88; %
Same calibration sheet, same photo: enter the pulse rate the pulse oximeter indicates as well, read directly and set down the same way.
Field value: 100; bpm
